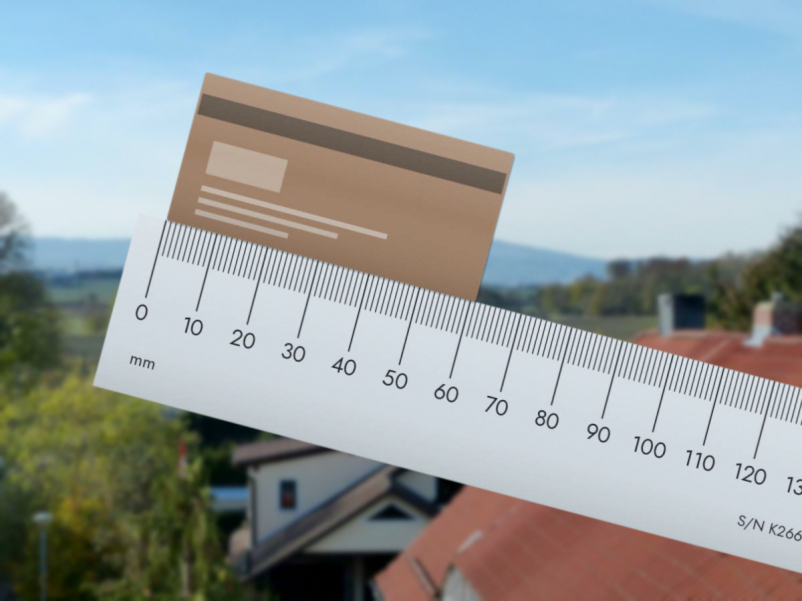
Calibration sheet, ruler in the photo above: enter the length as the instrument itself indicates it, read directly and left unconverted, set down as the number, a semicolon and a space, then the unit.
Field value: 61; mm
